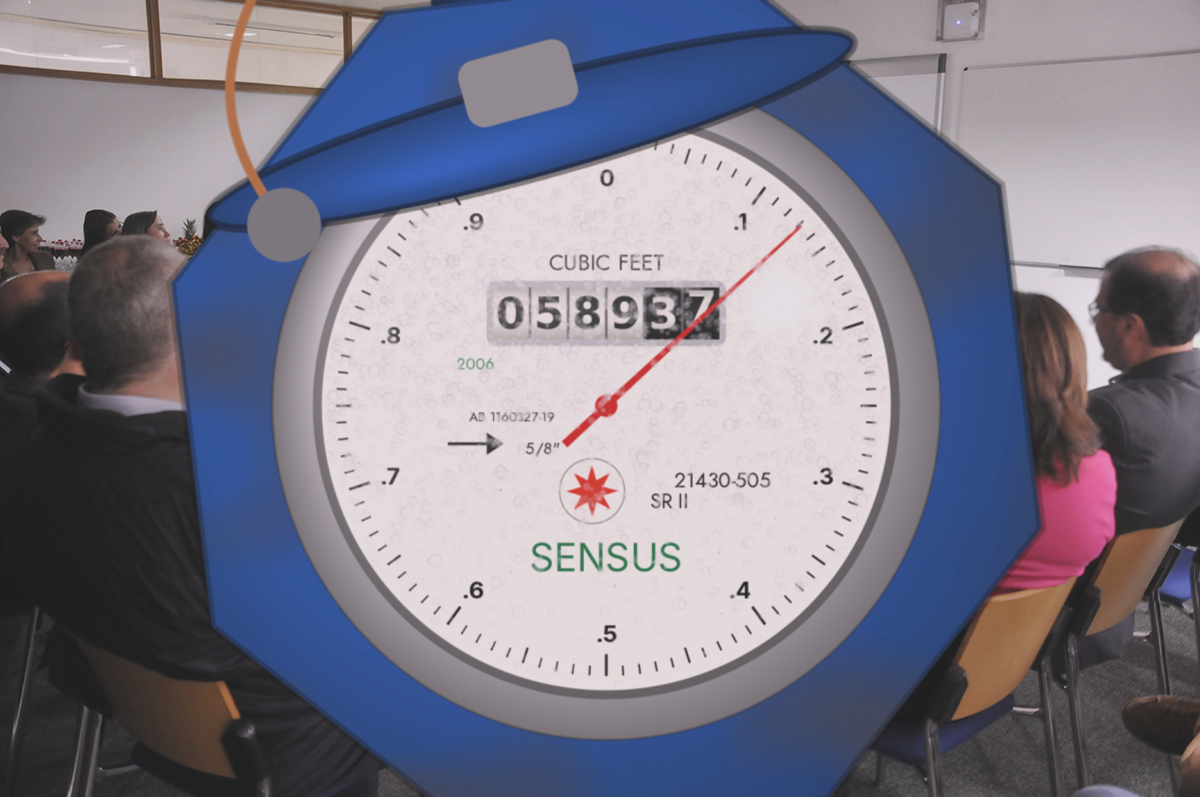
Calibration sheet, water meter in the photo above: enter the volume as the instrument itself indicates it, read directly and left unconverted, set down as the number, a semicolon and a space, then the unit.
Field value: 58937.13; ft³
